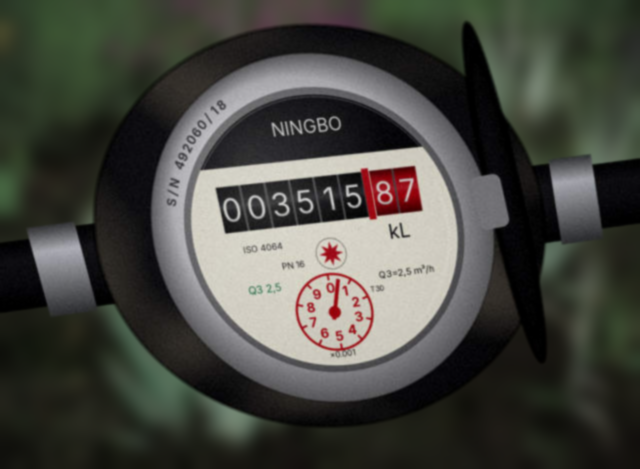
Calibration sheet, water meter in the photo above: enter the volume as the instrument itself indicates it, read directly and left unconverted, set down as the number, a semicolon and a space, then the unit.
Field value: 3515.870; kL
